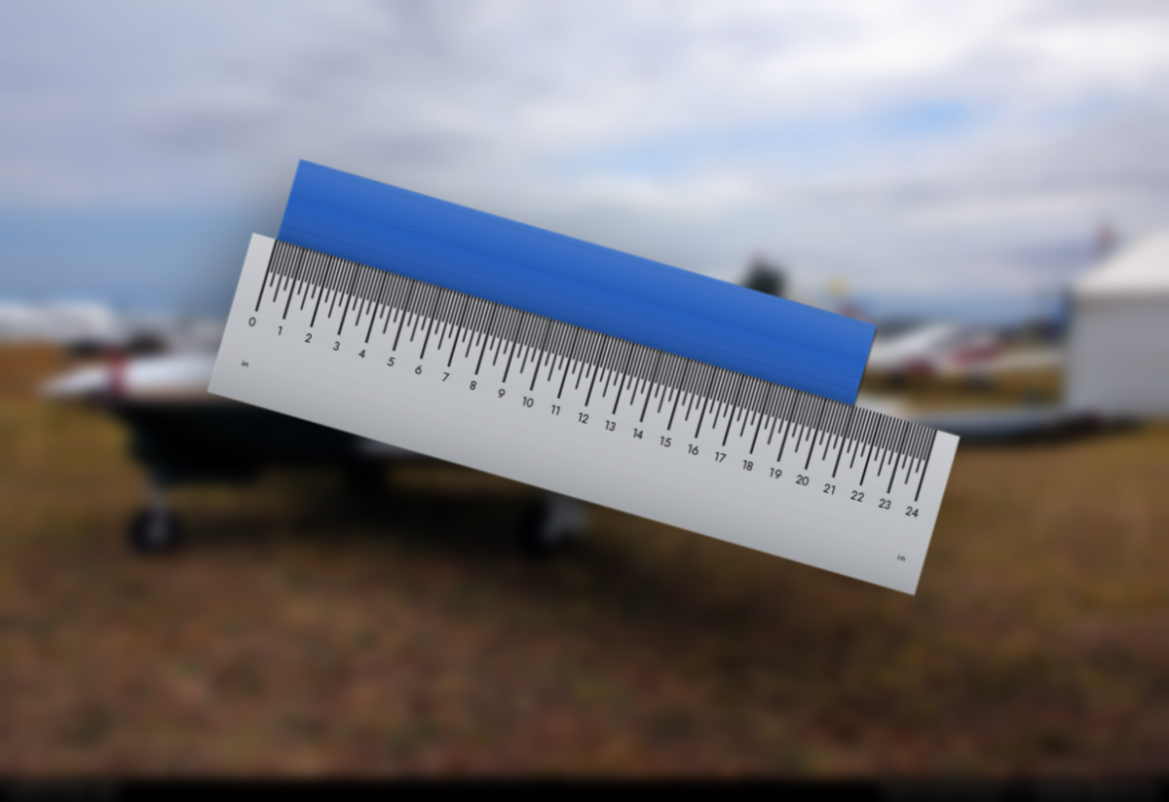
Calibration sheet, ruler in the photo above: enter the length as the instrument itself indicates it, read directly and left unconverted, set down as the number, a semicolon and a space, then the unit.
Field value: 21; in
